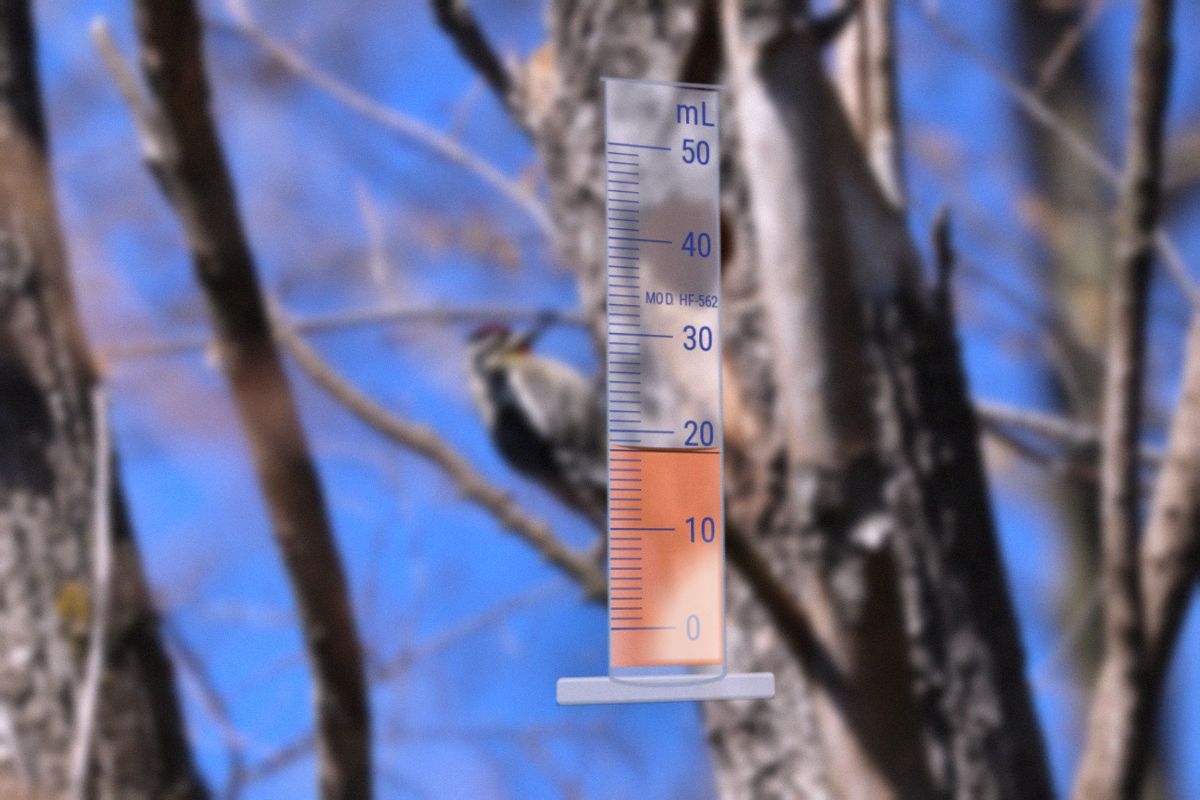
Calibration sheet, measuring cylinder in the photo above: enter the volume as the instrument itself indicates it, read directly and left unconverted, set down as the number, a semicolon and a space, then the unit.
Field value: 18; mL
